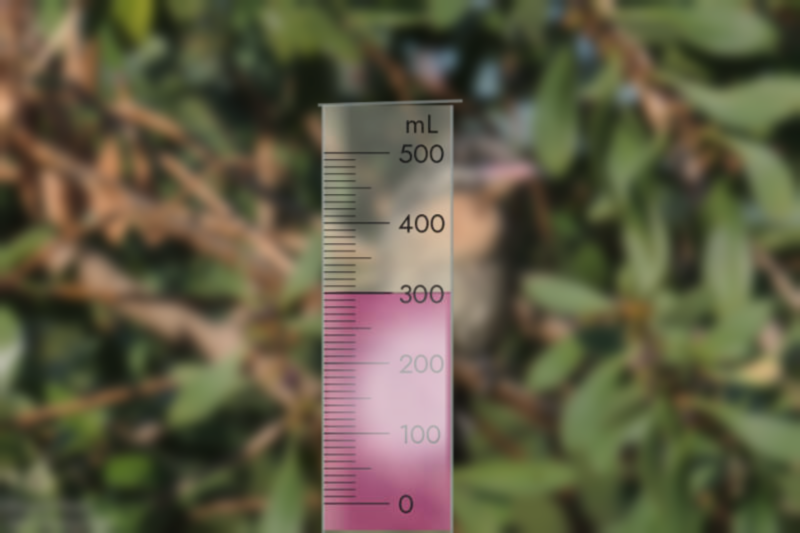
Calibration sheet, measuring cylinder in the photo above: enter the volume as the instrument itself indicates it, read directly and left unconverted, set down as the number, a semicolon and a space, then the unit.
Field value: 300; mL
